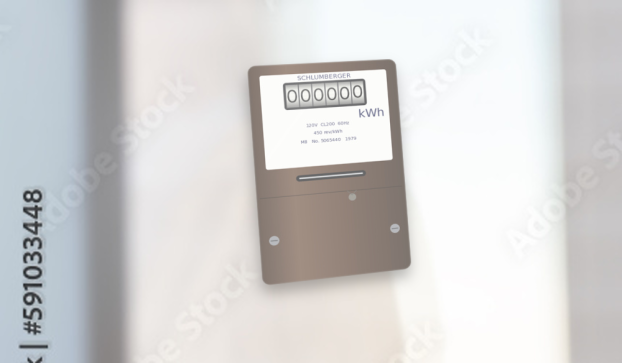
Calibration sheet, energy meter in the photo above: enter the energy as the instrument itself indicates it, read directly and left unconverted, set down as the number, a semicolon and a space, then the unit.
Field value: 0; kWh
